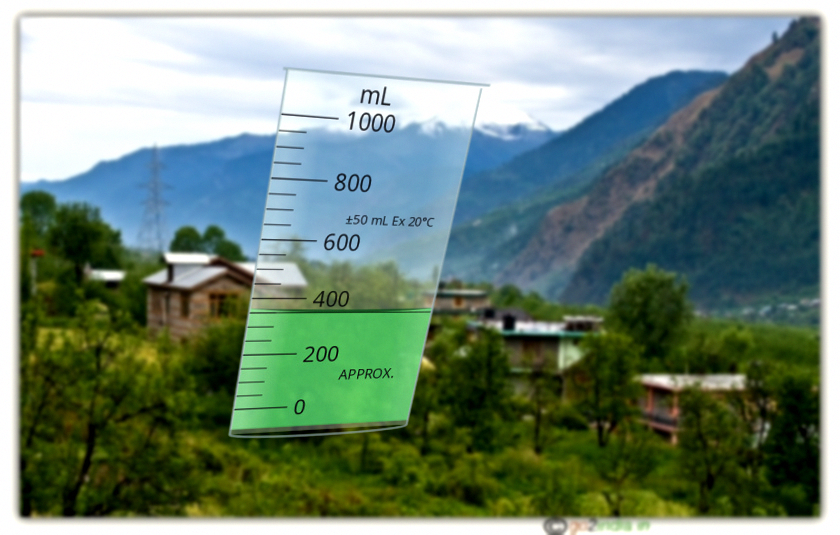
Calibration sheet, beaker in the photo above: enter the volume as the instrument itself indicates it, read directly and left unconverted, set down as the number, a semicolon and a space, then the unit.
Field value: 350; mL
